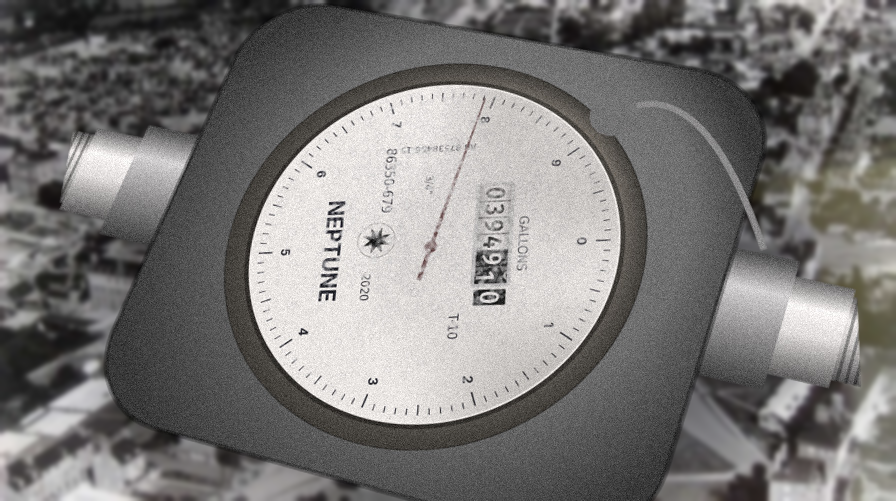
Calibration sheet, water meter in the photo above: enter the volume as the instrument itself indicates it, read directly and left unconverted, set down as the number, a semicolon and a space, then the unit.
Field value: 394907.9; gal
